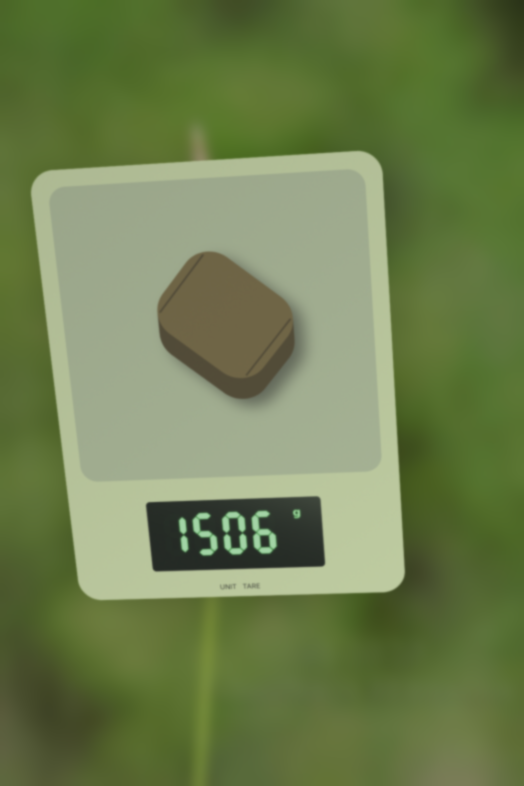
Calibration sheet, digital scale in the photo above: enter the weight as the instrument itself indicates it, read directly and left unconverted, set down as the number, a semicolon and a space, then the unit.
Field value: 1506; g
